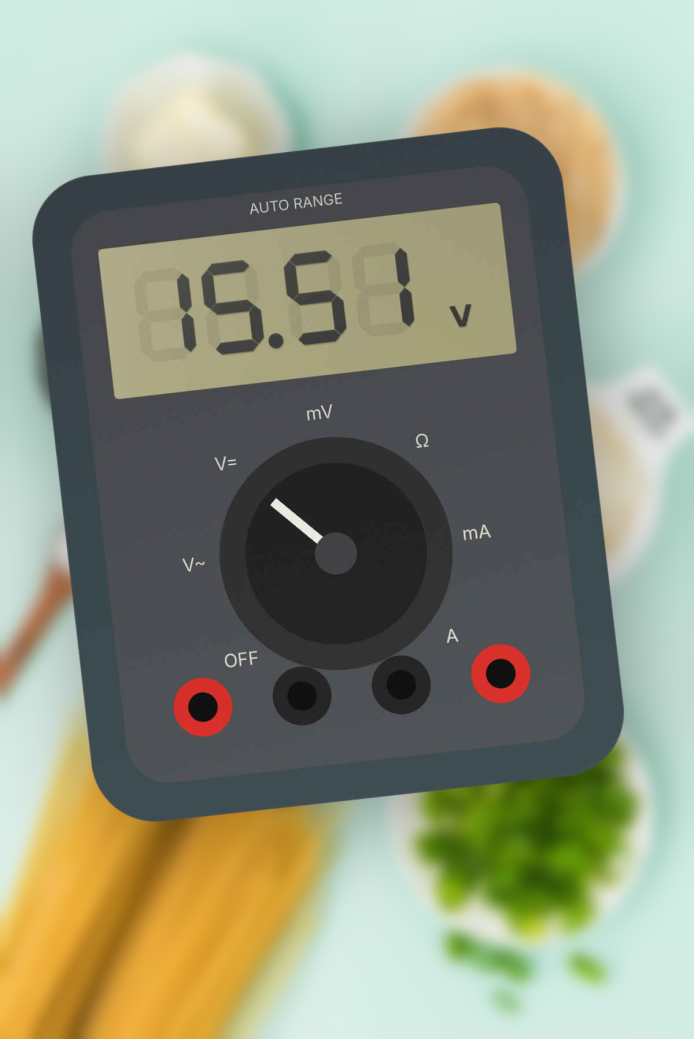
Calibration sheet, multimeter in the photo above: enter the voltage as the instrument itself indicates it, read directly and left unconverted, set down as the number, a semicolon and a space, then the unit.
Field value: 15.51; V
